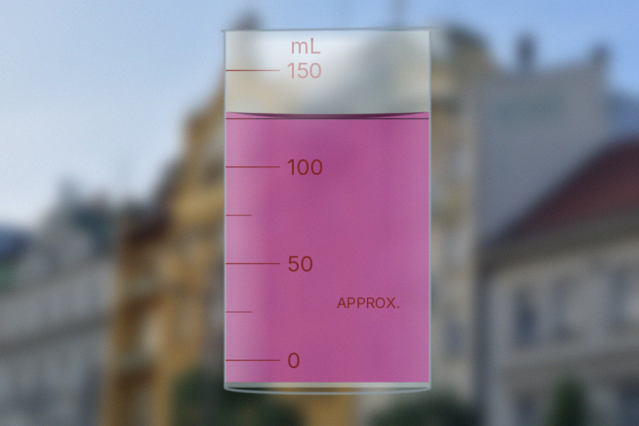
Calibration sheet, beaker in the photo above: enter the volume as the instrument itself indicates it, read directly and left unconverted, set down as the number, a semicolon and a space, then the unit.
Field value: 125; mL
